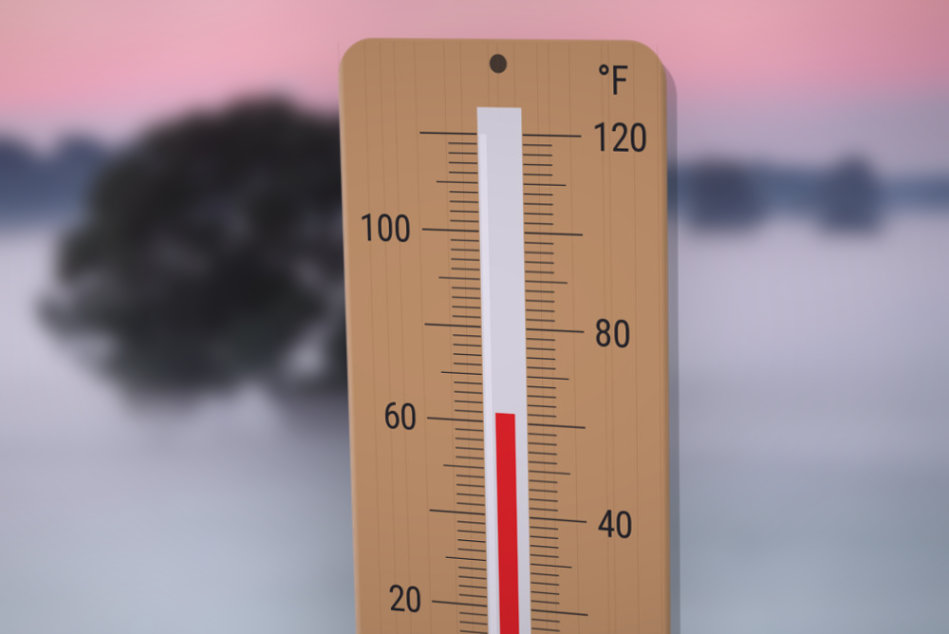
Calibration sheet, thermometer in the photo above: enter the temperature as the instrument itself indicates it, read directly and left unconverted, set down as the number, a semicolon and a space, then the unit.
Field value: 62; °F
